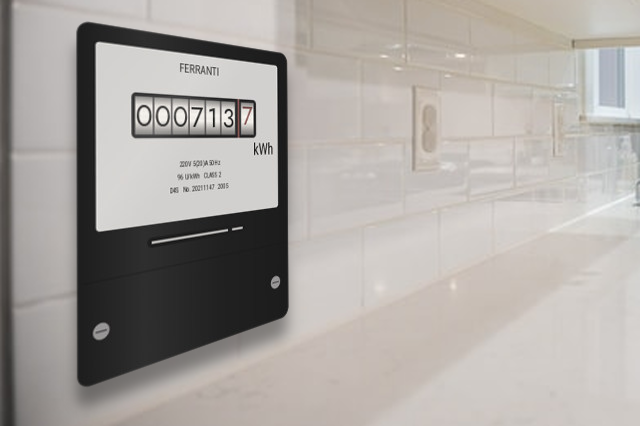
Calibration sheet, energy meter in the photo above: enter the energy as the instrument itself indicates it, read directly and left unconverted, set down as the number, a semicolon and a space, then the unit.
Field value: 713.7; kWh
